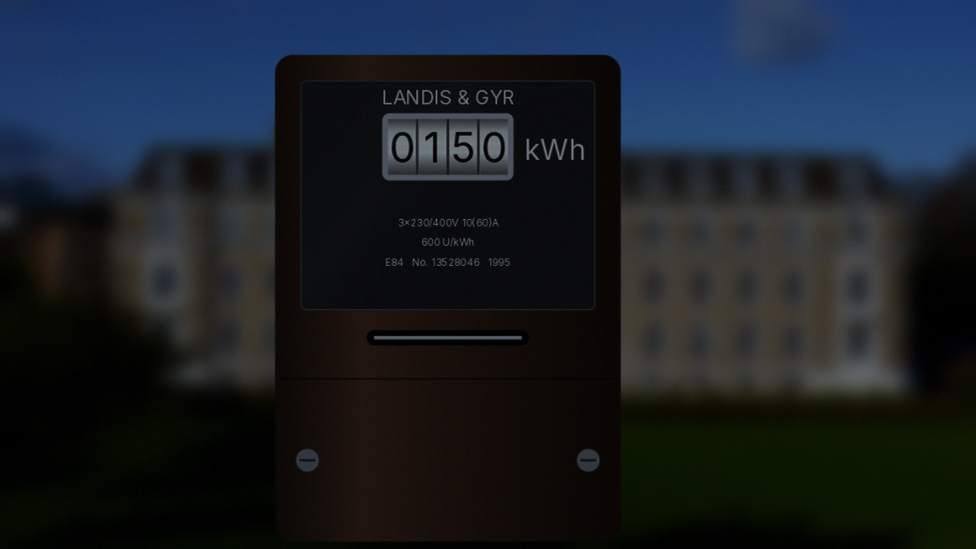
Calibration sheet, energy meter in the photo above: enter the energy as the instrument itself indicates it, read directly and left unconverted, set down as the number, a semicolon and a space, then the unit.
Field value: 150; kWh
